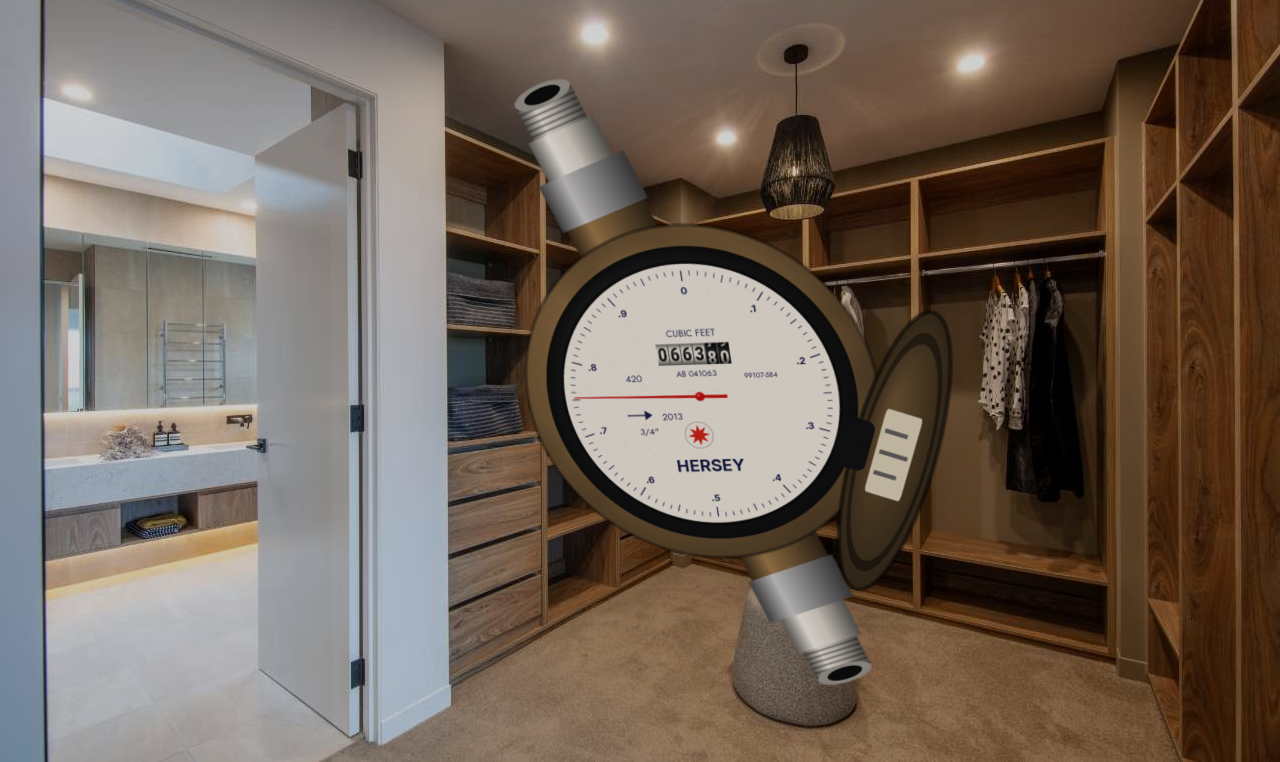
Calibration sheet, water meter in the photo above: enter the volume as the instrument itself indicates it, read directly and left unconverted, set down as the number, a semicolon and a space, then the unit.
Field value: 66379.75; ft³
